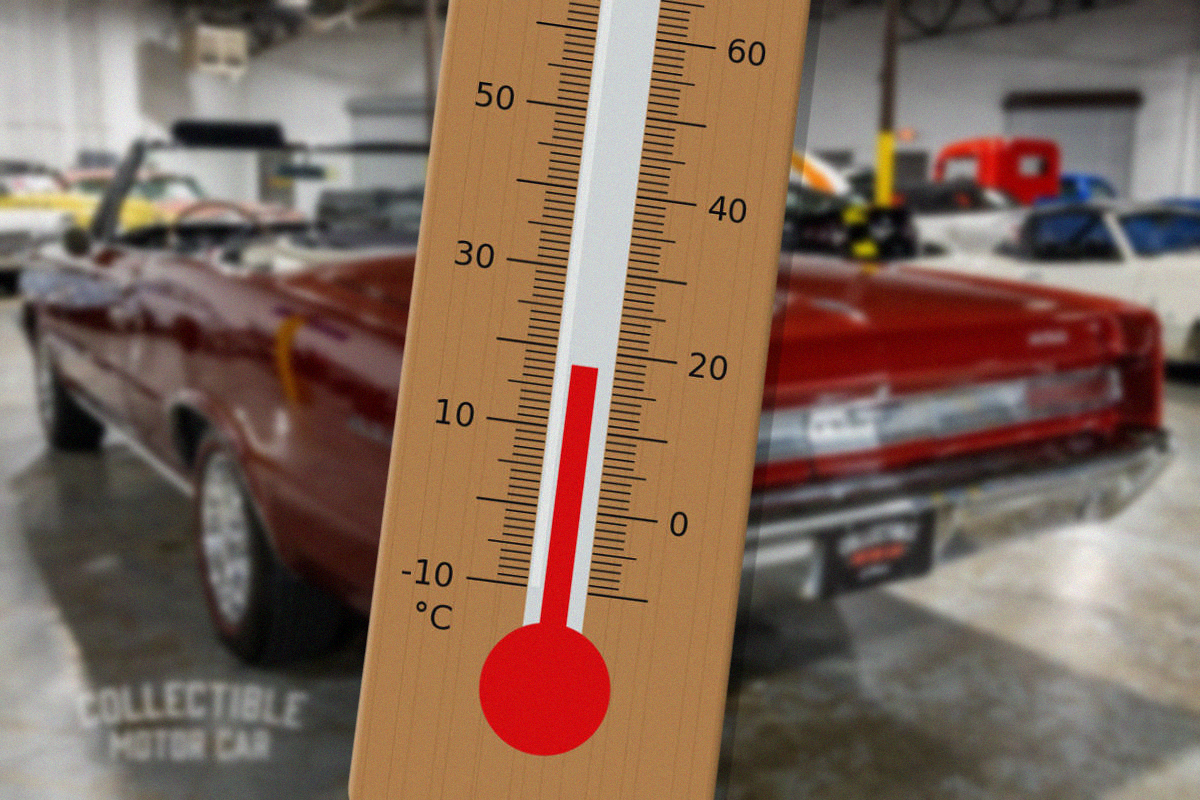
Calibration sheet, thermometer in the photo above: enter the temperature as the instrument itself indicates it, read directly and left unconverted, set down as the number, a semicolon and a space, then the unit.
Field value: 18; °C
